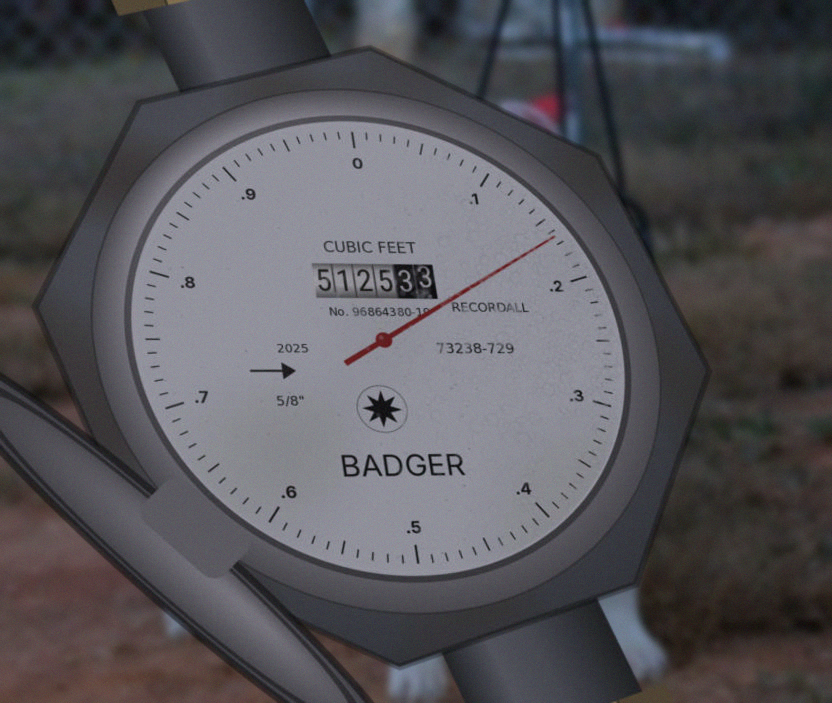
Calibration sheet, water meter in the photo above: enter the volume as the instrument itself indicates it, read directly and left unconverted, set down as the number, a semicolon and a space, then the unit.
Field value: 512533.16; ft³
